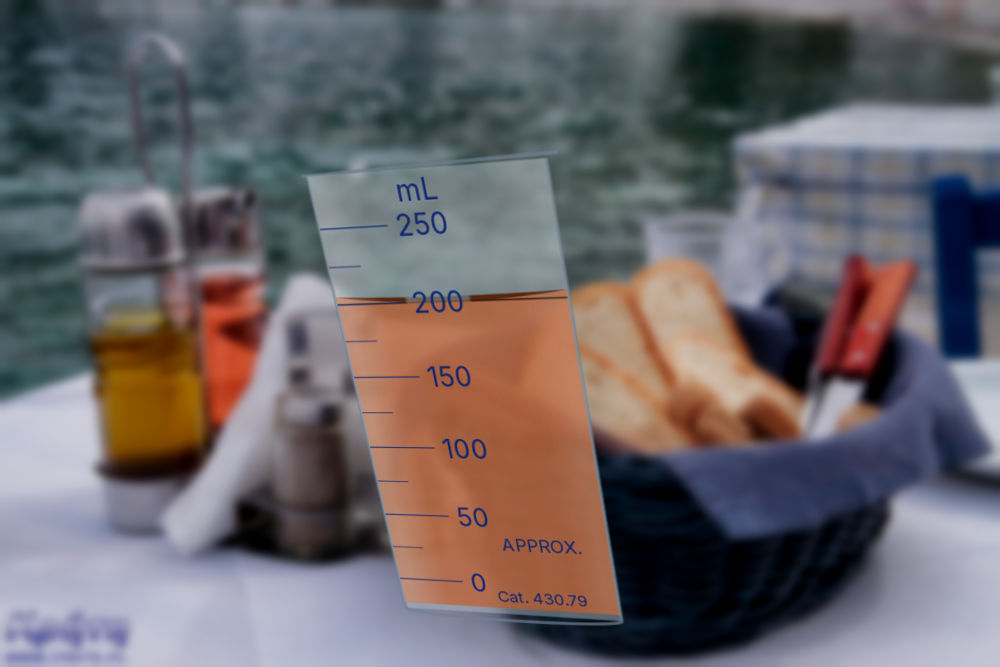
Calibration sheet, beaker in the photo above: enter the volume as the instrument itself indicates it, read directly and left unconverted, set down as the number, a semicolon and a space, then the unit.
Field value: 200; mL
